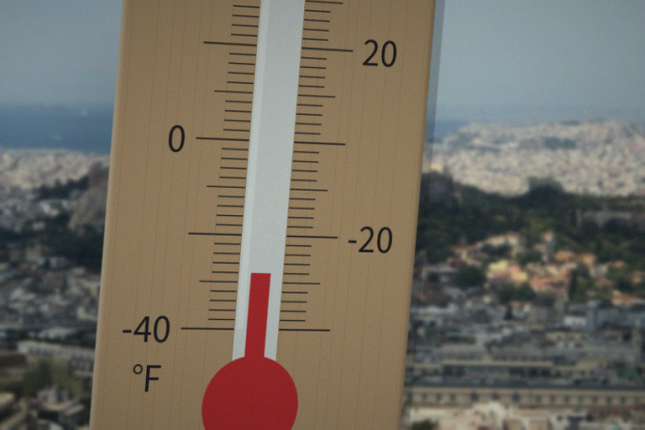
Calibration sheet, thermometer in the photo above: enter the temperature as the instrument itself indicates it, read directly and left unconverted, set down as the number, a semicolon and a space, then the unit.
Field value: -28; °F
